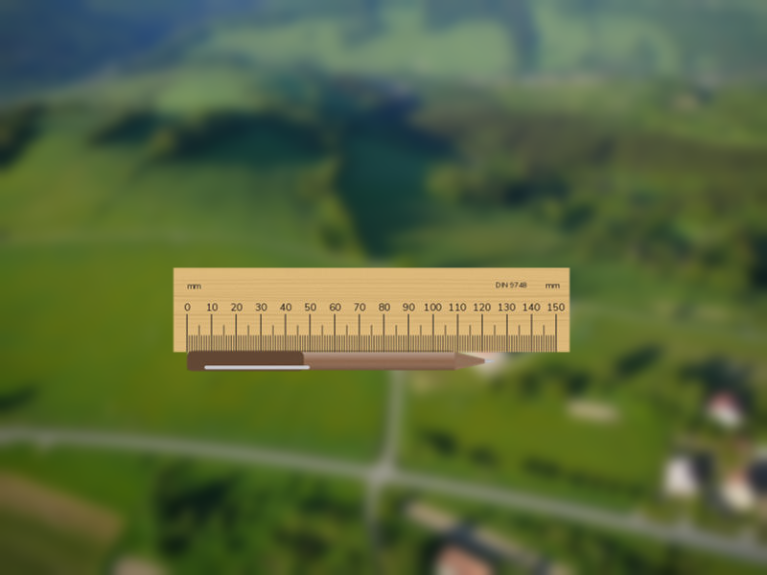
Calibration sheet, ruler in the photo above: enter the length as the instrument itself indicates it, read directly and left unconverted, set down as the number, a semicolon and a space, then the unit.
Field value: 125; mm
